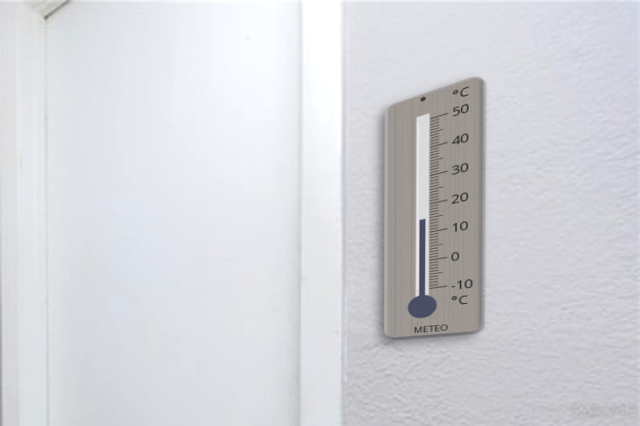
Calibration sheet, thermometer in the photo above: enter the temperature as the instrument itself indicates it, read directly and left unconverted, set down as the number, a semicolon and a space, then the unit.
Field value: 15; °C
